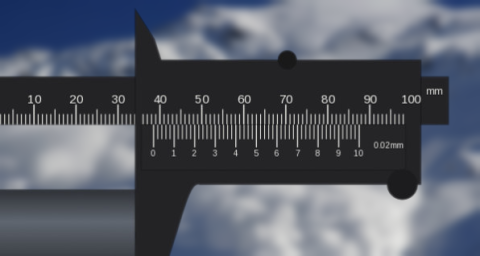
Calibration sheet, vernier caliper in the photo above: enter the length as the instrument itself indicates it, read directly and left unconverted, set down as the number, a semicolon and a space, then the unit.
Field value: 38.5; mm
